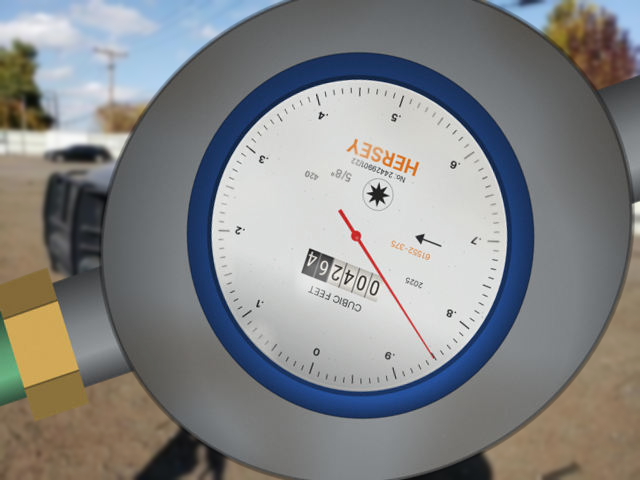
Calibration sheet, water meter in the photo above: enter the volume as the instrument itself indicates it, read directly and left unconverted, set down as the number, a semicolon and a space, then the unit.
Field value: 4263.85; ft³
